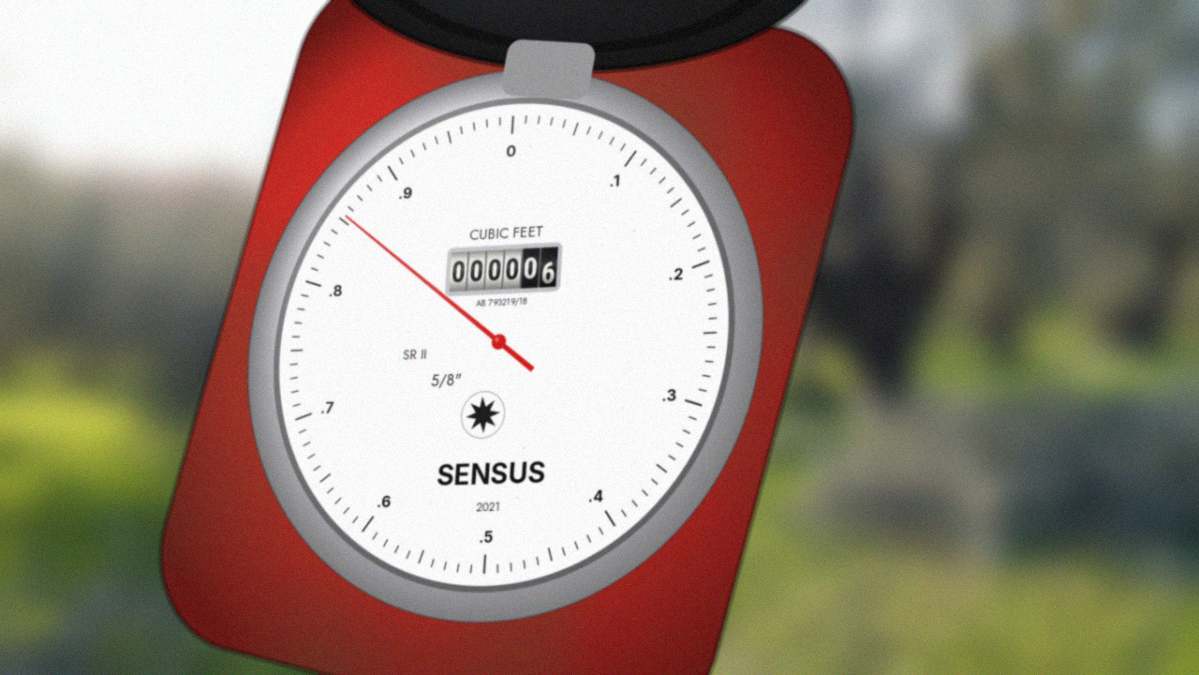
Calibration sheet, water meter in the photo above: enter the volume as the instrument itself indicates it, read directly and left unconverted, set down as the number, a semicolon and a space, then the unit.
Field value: 5.85; ft³
